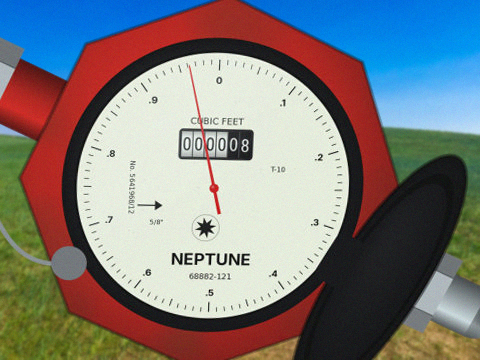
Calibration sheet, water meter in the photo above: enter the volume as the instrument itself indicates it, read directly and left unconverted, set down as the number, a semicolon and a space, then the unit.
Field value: 7.96; ft³
